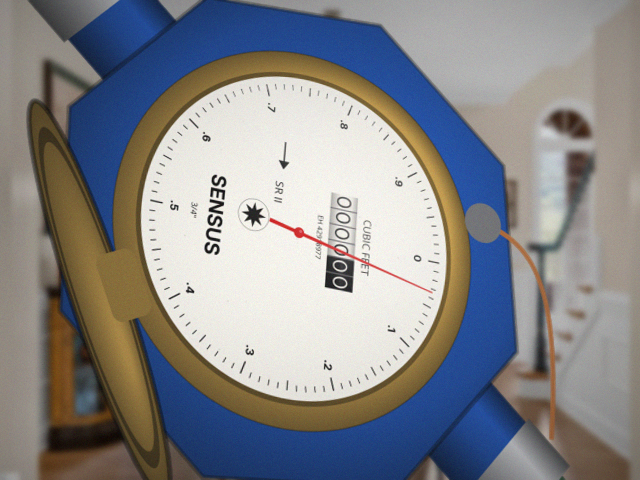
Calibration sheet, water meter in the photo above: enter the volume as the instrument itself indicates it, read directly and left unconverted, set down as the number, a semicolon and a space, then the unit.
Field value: 0.03; ft³
